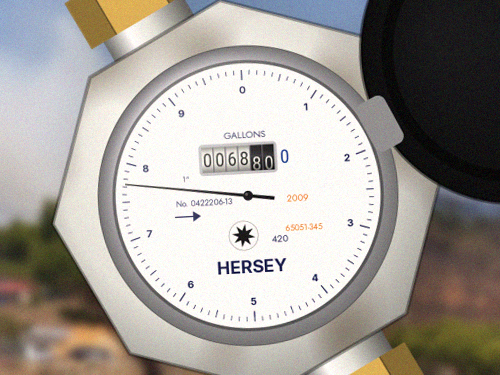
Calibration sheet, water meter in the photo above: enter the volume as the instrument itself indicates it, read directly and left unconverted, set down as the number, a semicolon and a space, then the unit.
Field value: 68797.7; gal
